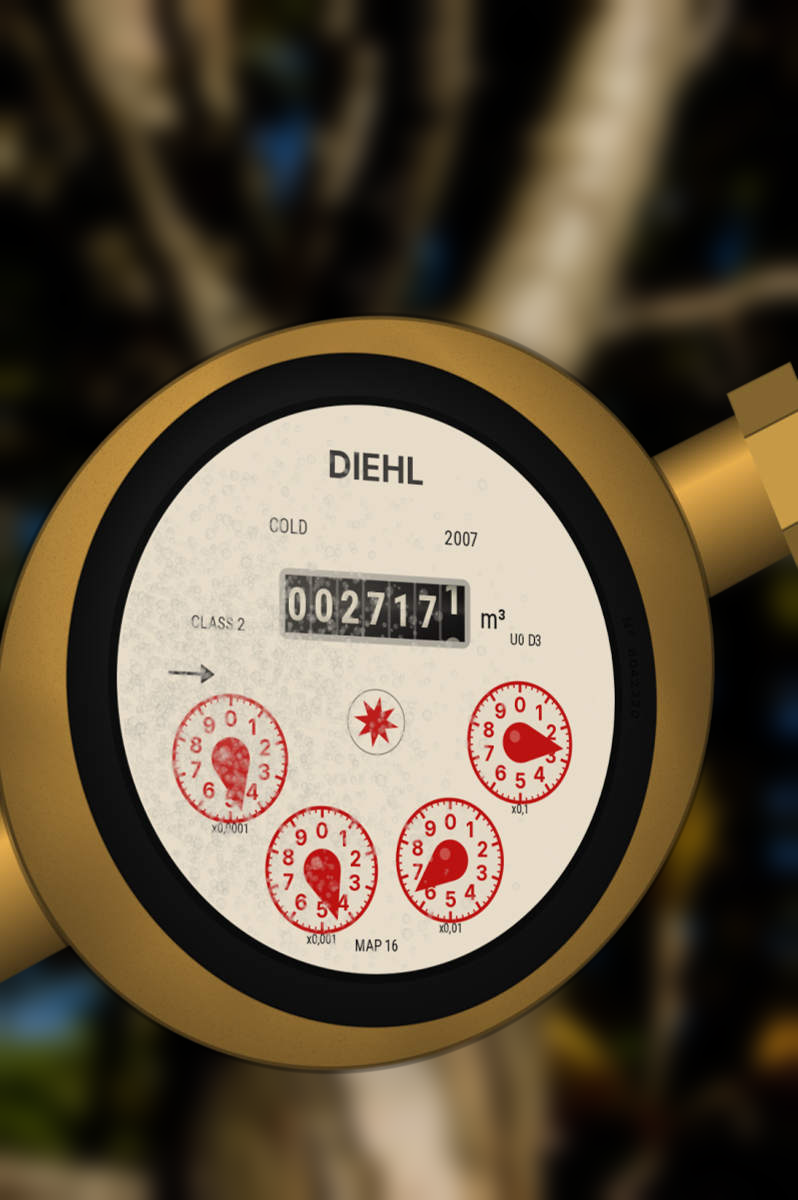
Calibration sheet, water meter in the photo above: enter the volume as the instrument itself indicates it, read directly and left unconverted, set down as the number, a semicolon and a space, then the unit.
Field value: 27171.2644; m³
